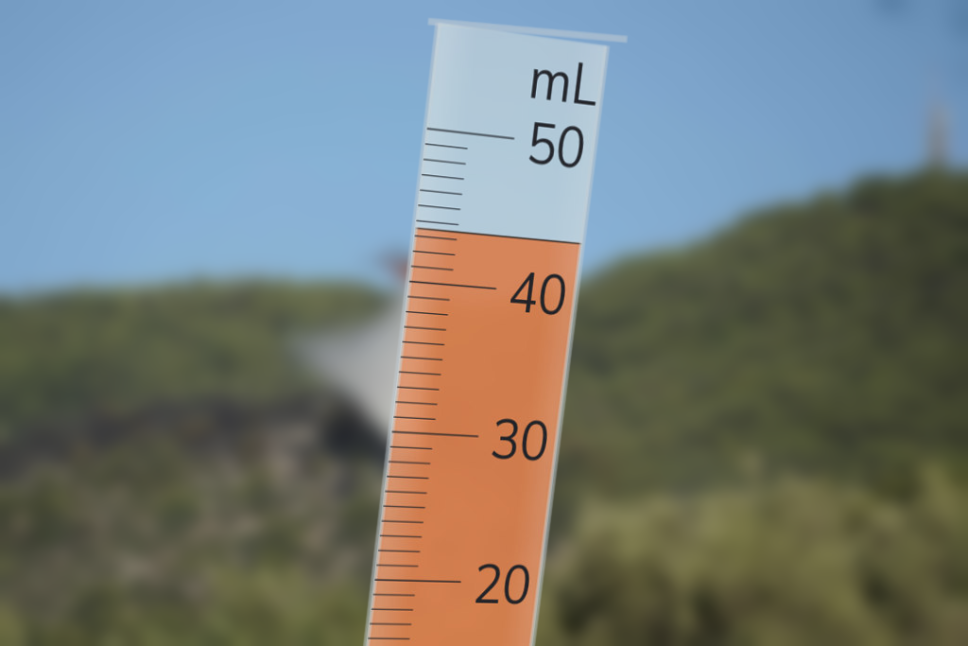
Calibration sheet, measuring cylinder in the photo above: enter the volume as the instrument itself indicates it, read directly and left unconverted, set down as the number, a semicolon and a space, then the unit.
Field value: 43.5; mL
